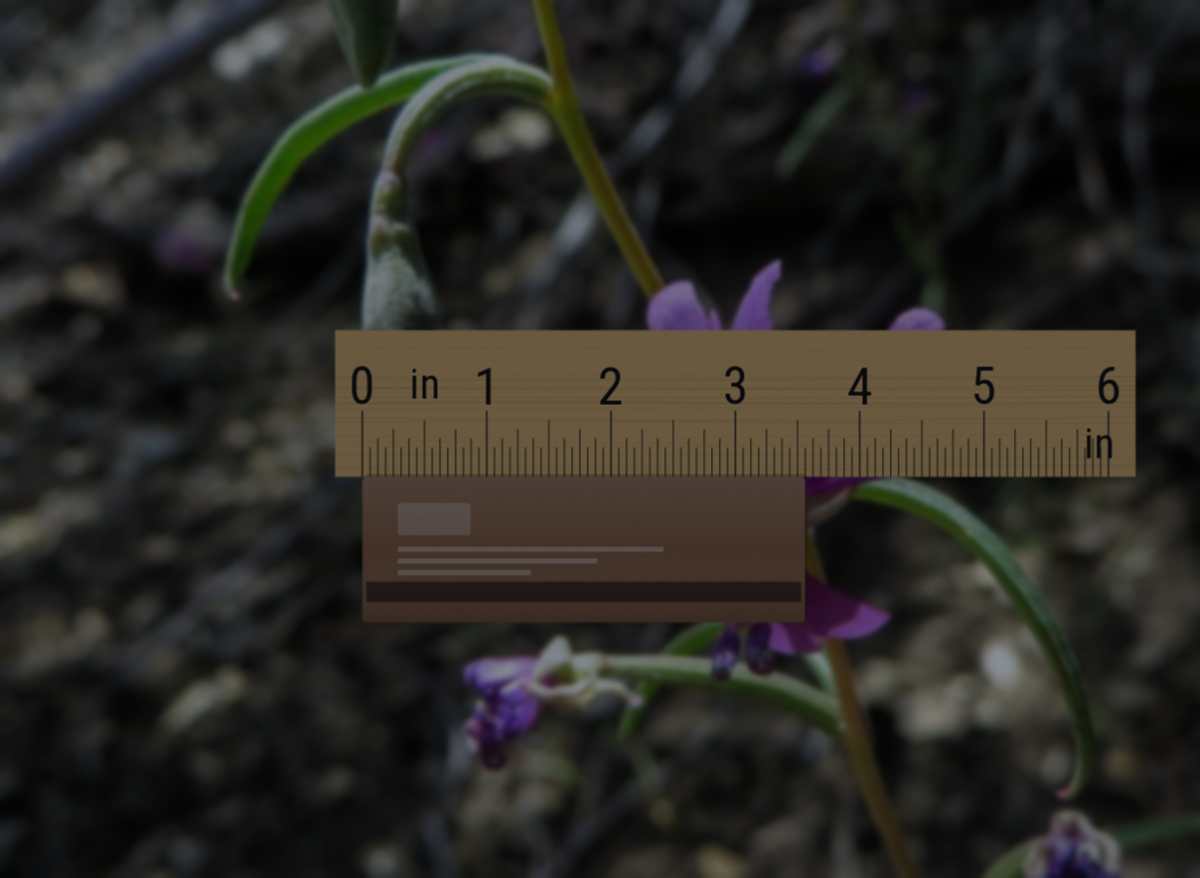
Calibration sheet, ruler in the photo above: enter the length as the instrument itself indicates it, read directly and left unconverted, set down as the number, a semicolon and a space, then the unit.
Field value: 3.5625; in
